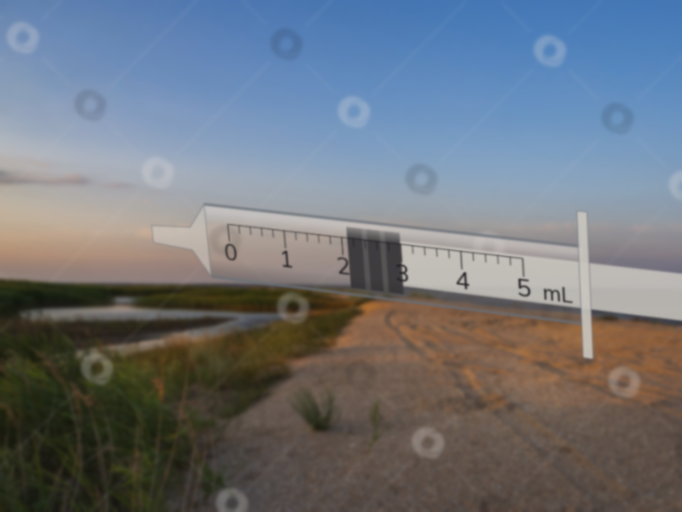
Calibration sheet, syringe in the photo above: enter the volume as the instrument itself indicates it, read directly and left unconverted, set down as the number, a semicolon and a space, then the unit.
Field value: 2.1; mL
